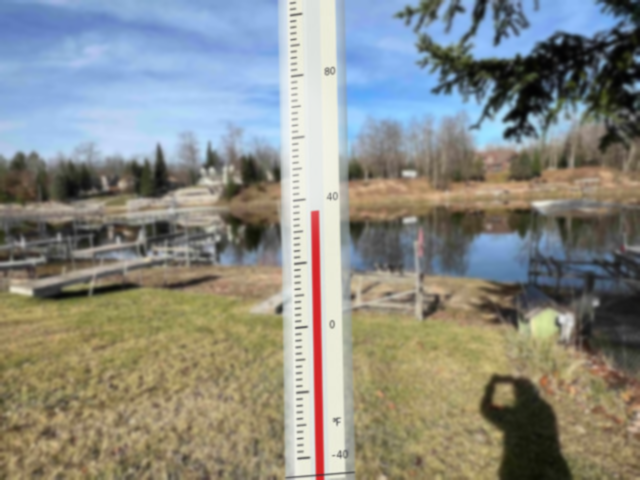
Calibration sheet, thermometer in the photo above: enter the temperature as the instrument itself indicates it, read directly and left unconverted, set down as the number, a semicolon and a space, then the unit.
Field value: 36; °F
